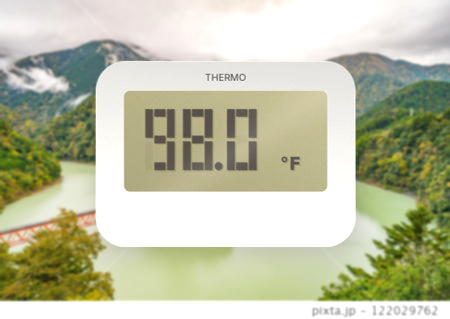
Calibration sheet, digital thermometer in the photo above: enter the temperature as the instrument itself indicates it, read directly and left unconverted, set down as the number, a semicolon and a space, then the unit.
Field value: 98.0; °F
